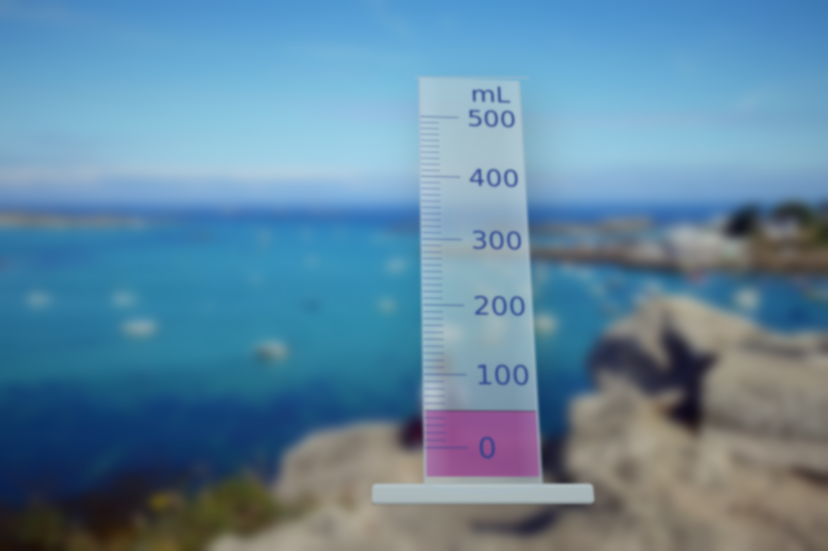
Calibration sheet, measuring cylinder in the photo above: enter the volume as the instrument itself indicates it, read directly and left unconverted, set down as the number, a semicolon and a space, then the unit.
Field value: 50; mL
